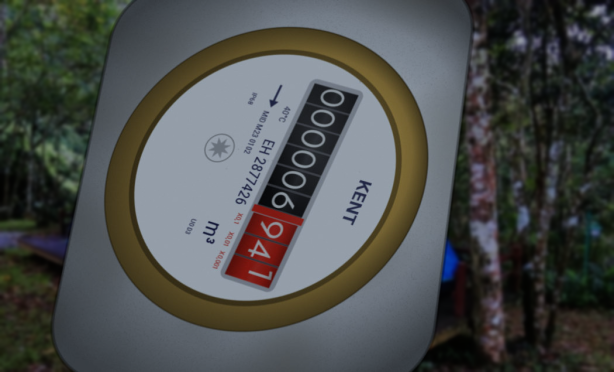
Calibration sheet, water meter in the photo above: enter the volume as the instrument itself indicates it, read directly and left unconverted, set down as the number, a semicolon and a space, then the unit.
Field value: 6.941; m³
